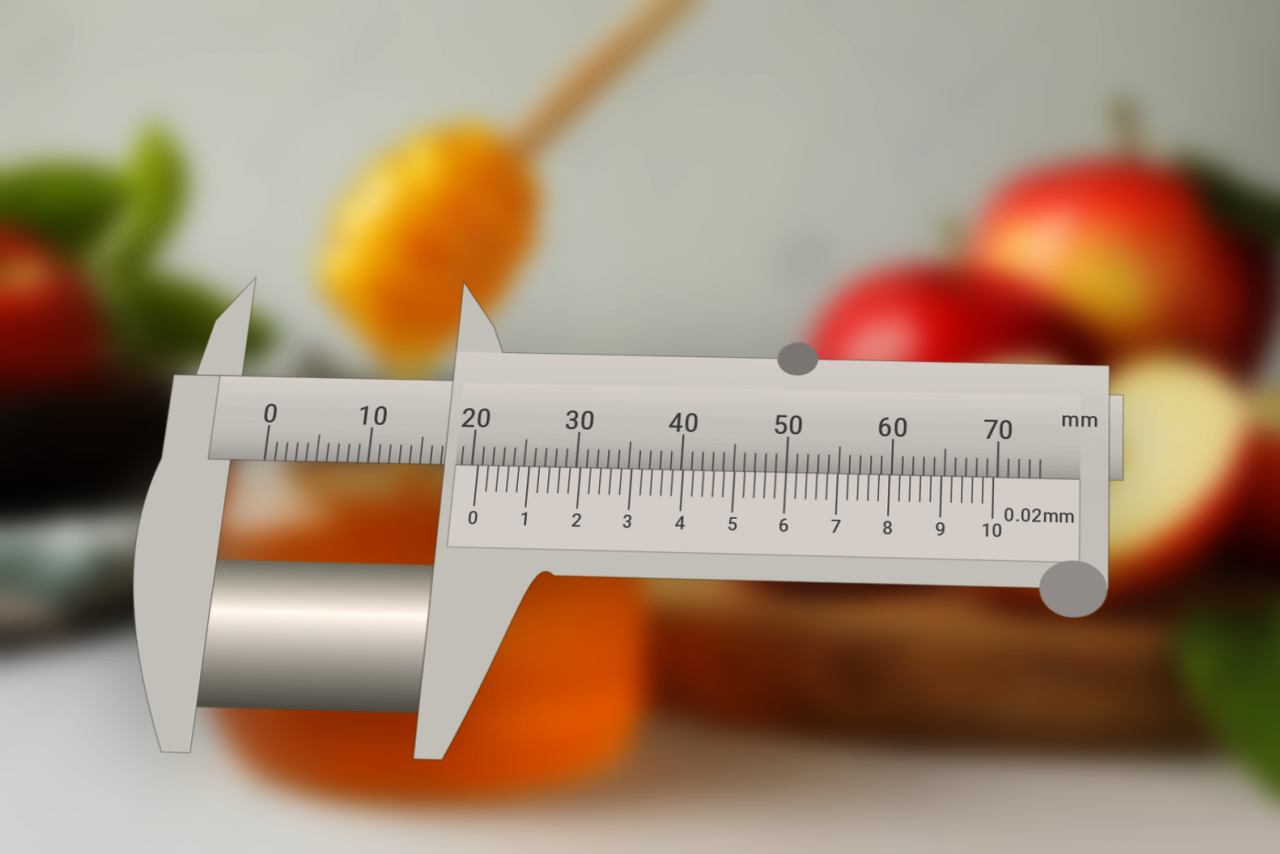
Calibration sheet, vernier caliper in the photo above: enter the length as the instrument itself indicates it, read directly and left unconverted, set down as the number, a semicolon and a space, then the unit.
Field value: 20.6; mm
